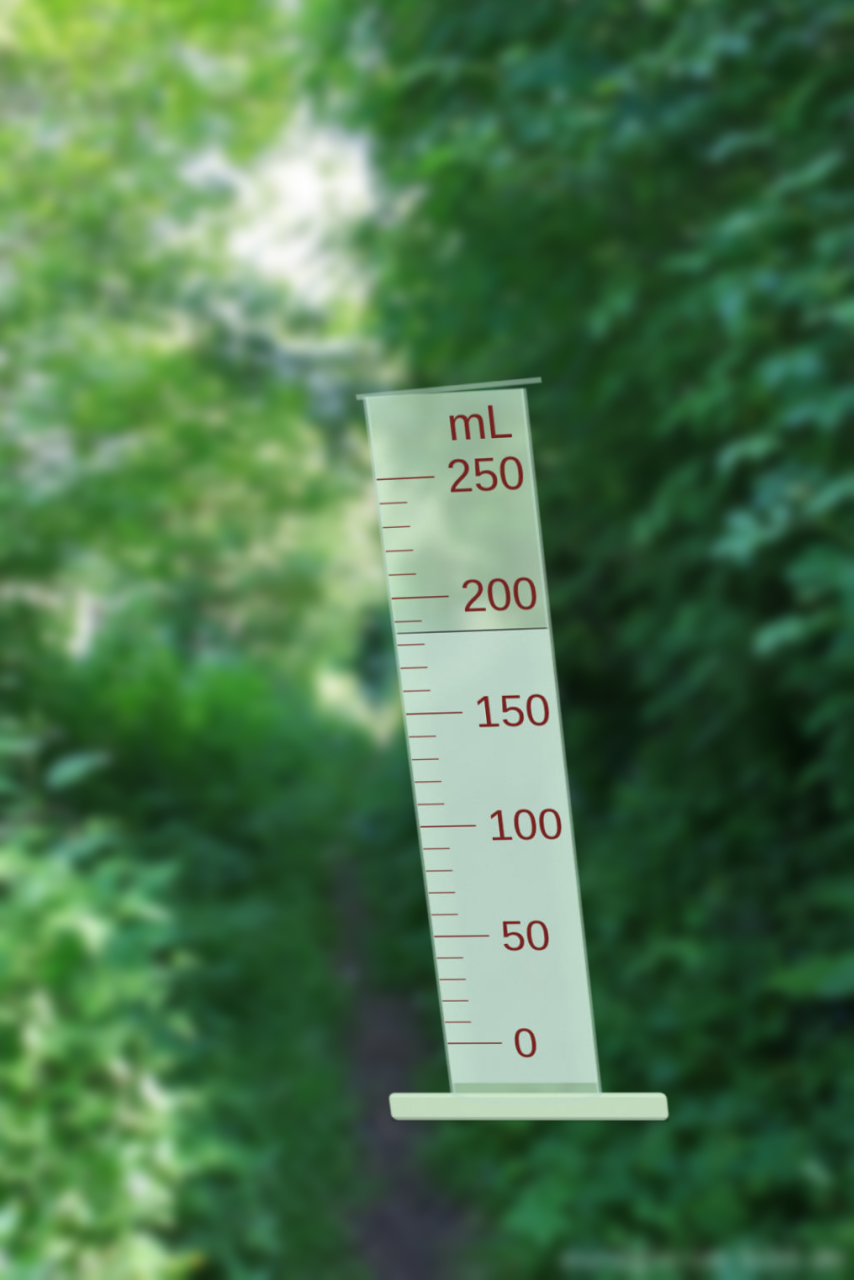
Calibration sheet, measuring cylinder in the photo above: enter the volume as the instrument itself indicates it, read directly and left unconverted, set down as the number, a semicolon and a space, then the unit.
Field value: 185; mL
